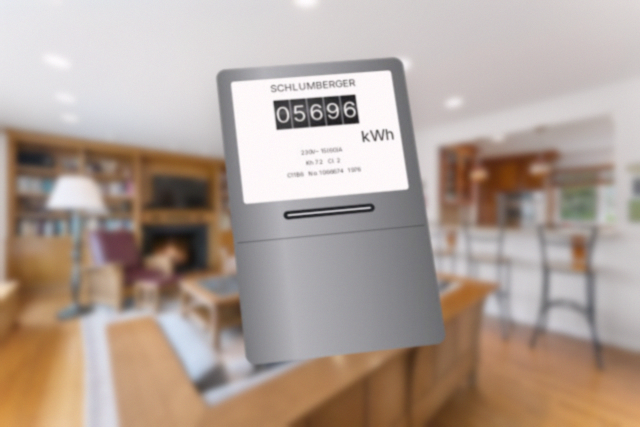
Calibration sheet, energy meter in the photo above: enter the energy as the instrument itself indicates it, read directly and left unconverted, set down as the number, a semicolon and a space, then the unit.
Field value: 5696; kWh
